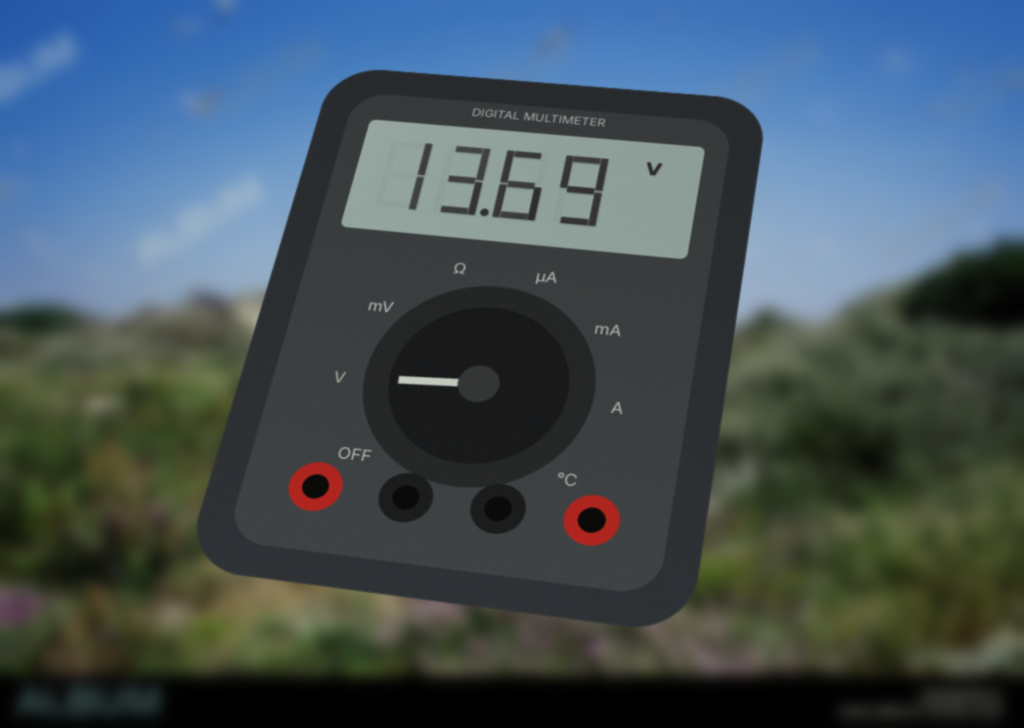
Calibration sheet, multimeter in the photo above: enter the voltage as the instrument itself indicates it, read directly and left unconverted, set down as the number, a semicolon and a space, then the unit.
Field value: 13.69; V
